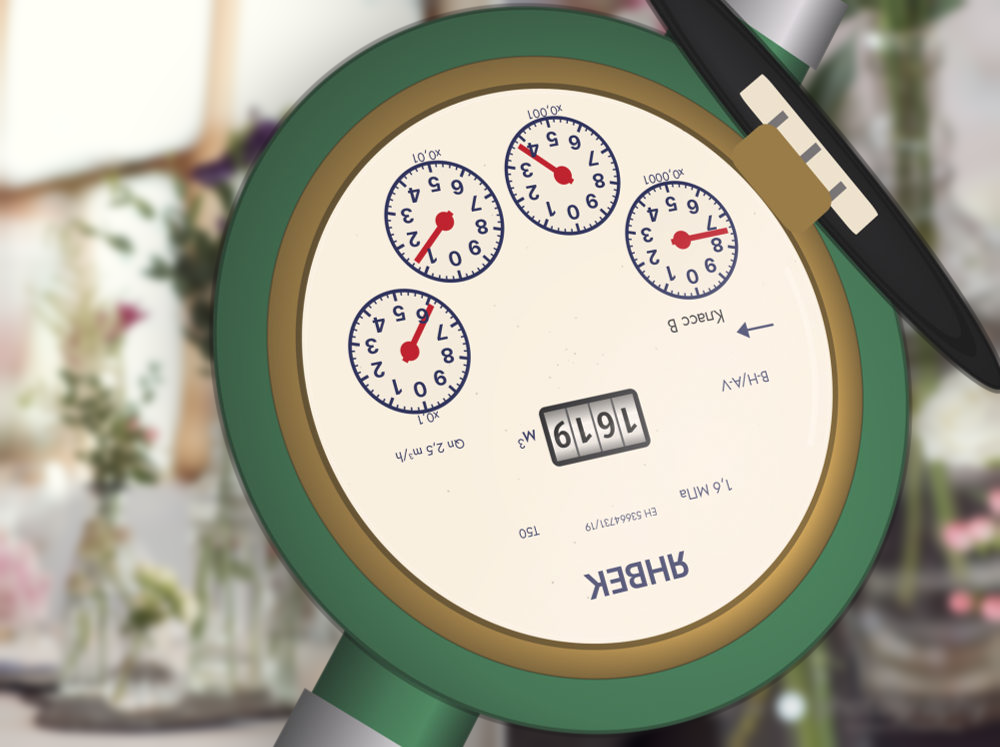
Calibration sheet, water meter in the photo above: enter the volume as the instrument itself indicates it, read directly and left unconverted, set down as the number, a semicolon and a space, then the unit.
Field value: 1619.6137; m³
